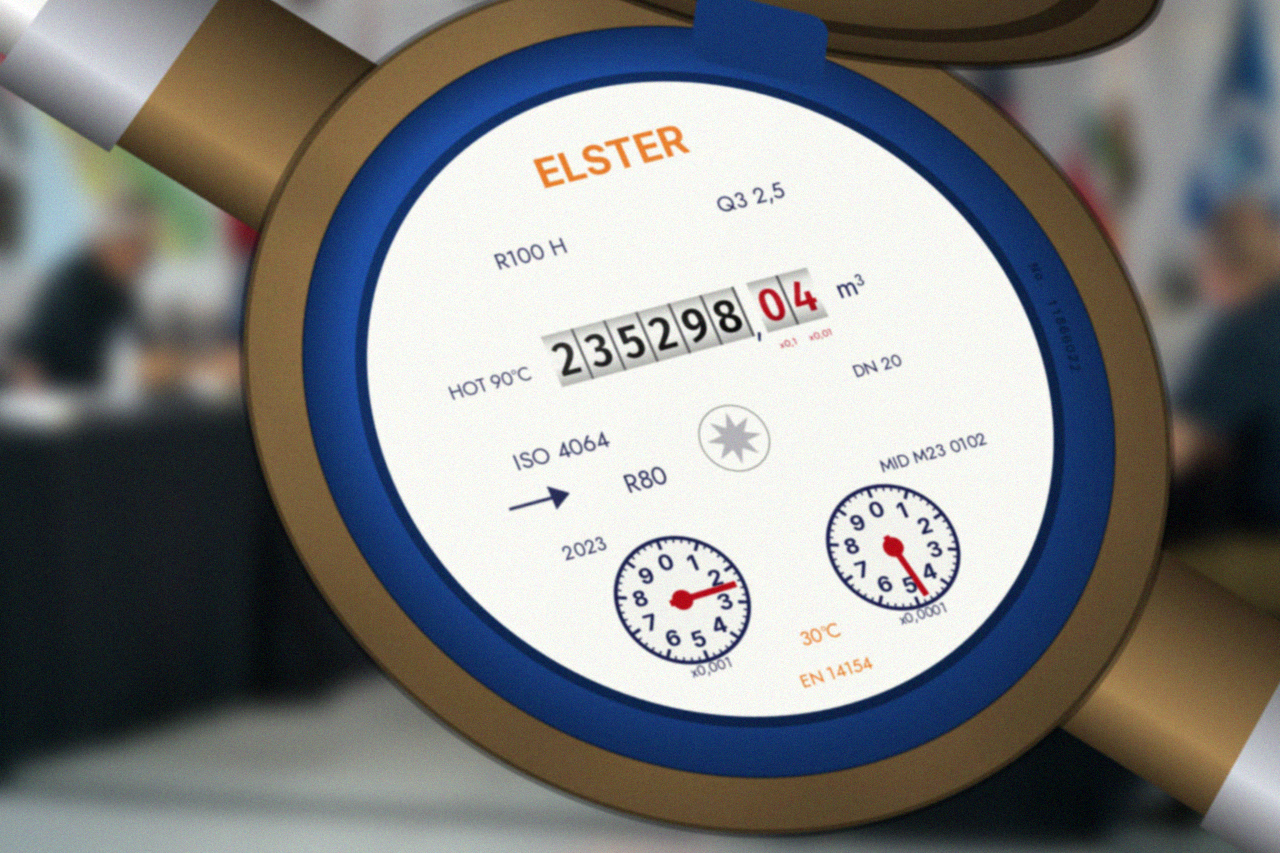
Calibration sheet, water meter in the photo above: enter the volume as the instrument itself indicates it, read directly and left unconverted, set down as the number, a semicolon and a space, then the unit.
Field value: 235298.0424; m³
